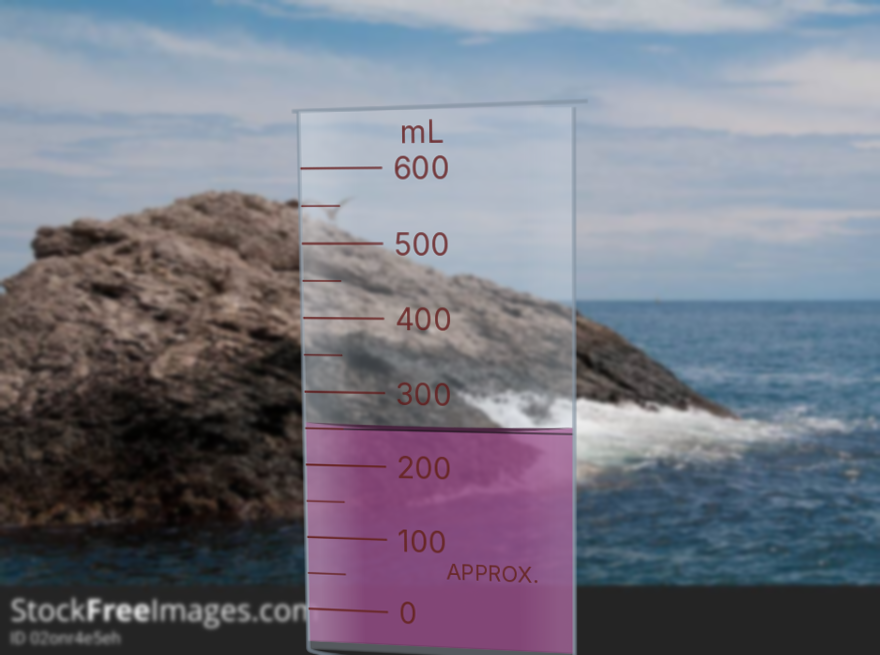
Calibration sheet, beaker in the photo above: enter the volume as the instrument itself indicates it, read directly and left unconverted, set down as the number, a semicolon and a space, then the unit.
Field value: 250; mL
